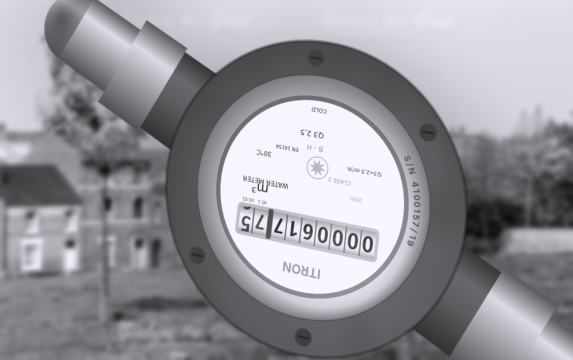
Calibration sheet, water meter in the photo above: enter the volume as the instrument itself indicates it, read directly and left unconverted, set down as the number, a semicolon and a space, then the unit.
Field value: 617.75; m³
